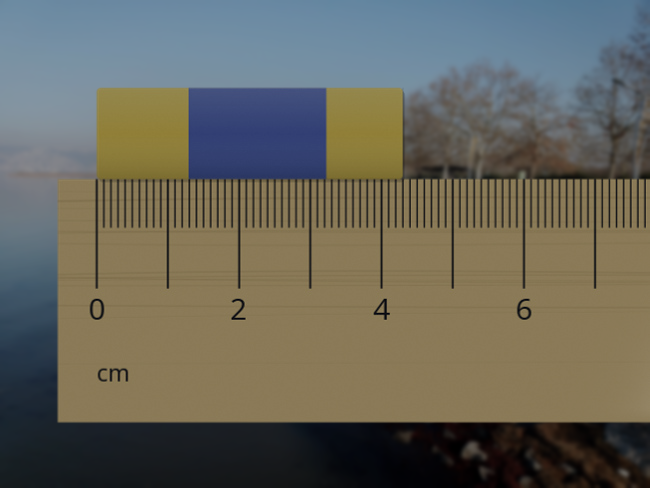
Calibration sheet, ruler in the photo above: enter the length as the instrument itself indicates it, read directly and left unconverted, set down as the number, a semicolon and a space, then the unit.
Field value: 4.3; cm
